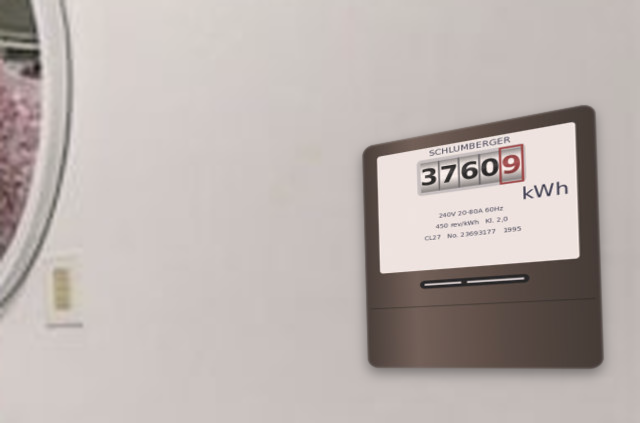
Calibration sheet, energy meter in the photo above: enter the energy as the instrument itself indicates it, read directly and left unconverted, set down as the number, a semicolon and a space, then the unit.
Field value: 3760.9; kWh
